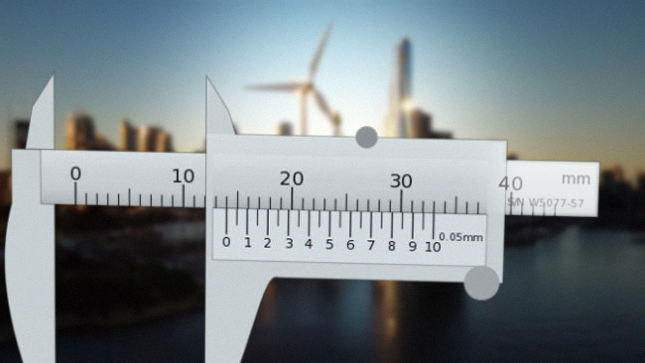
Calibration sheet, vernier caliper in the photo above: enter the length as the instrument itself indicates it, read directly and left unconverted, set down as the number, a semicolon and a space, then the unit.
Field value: 14.0; mm
